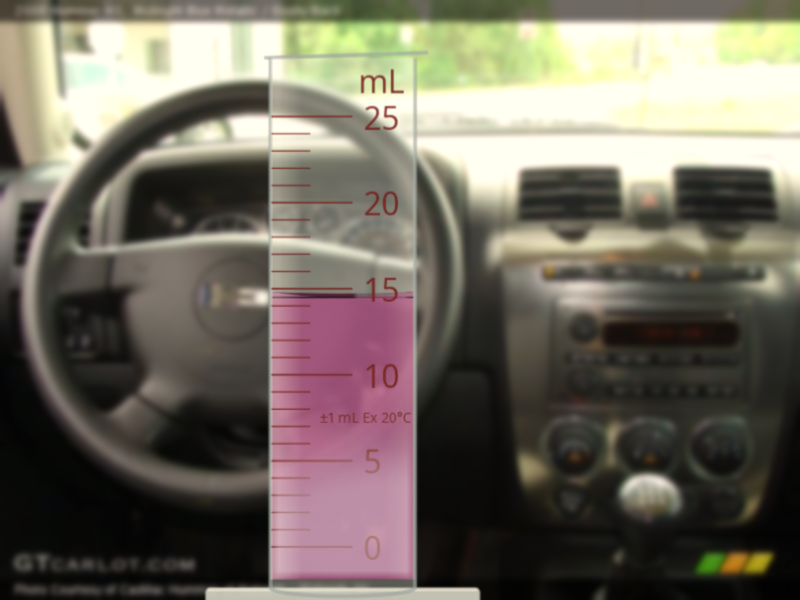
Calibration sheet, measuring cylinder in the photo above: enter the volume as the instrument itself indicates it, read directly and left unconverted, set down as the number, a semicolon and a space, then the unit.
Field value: 14.5; mL
